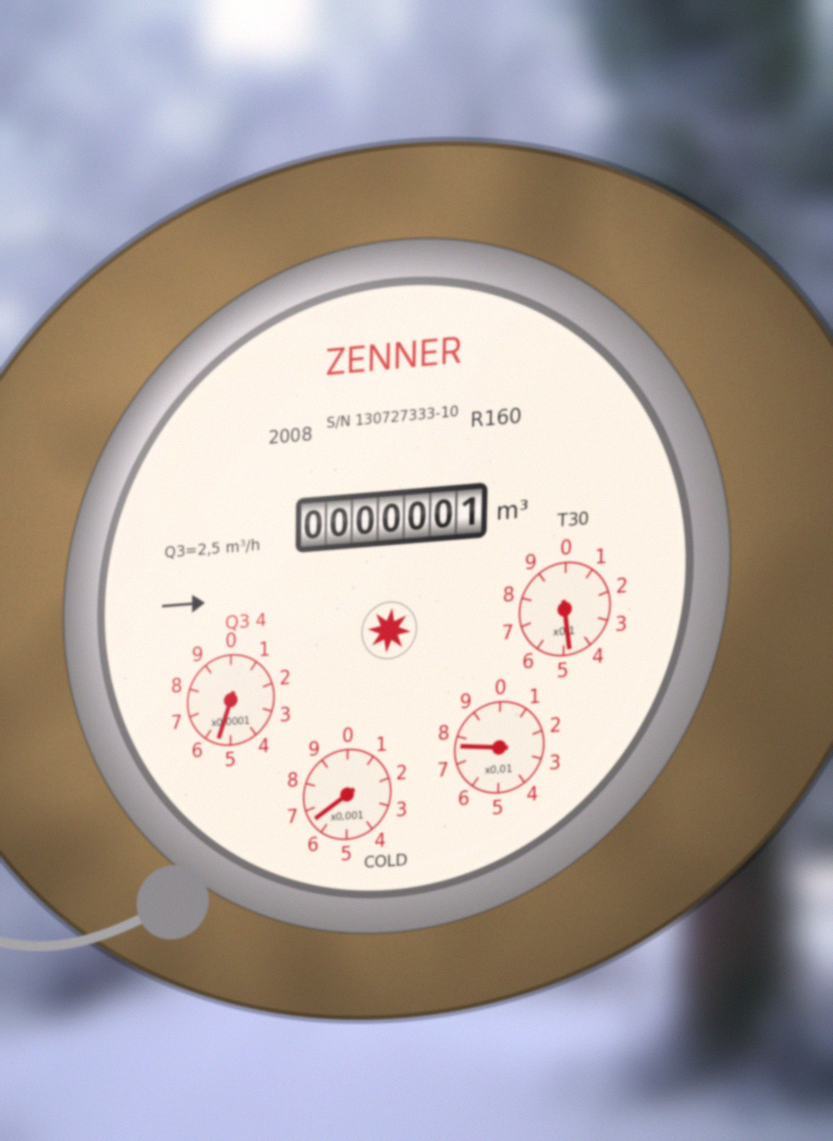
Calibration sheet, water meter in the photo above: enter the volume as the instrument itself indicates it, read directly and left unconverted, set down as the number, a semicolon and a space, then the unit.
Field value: 1.4765; m³
